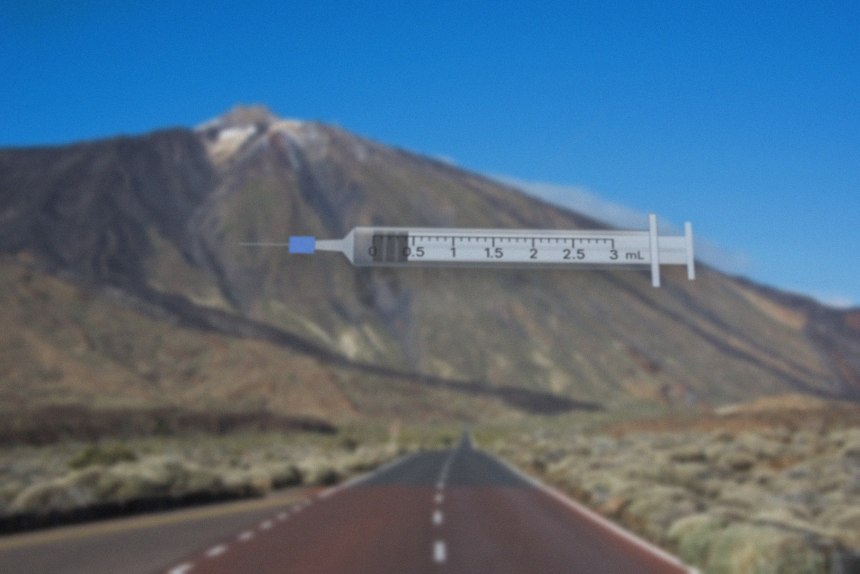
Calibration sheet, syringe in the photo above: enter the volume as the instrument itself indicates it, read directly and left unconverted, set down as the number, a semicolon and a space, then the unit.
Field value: 0; mL
